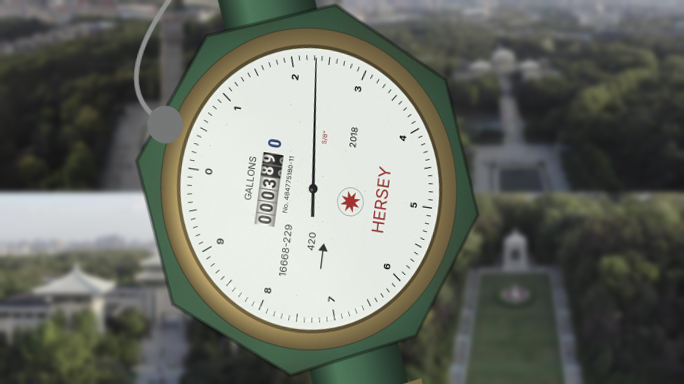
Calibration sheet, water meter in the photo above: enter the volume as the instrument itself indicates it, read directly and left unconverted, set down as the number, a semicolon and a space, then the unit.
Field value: 3892.3; gal
